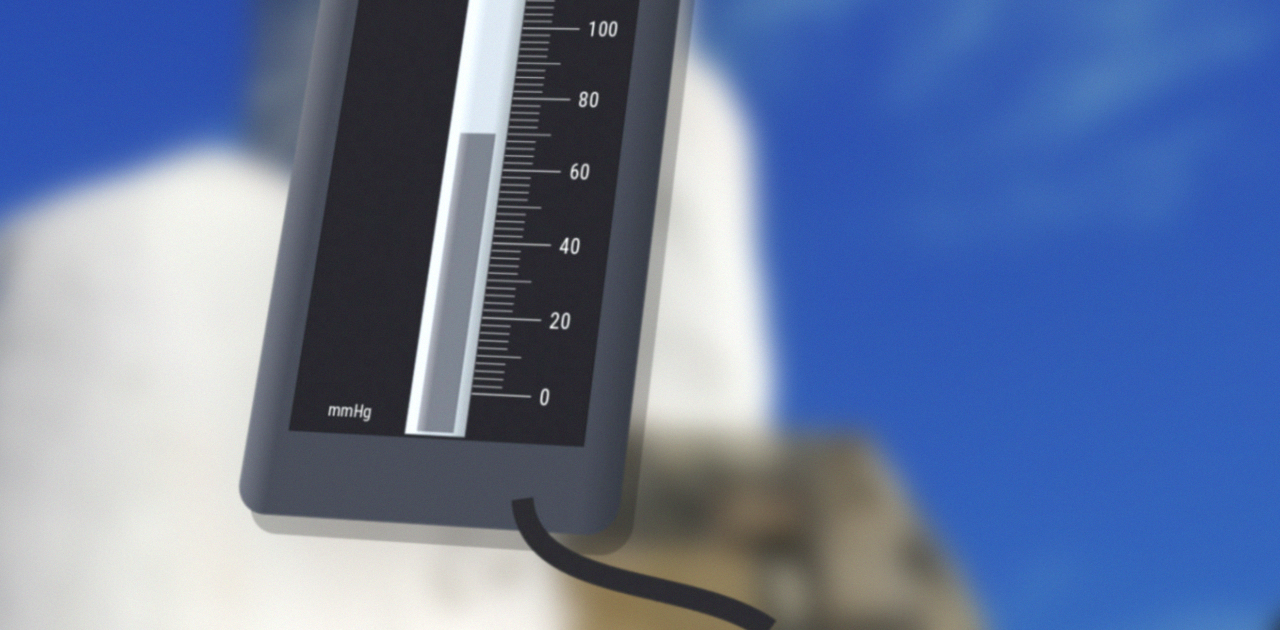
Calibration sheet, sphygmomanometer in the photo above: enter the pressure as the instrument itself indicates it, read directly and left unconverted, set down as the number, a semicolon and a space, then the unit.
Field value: 70; mmHg
